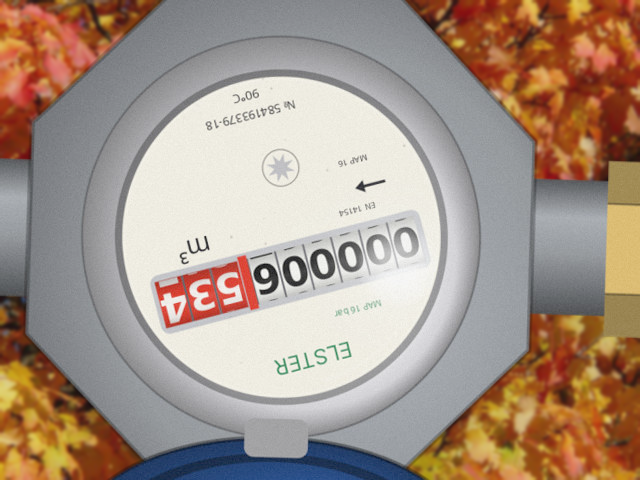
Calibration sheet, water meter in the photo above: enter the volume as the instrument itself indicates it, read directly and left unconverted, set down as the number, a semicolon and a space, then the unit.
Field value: 6.534; m³
